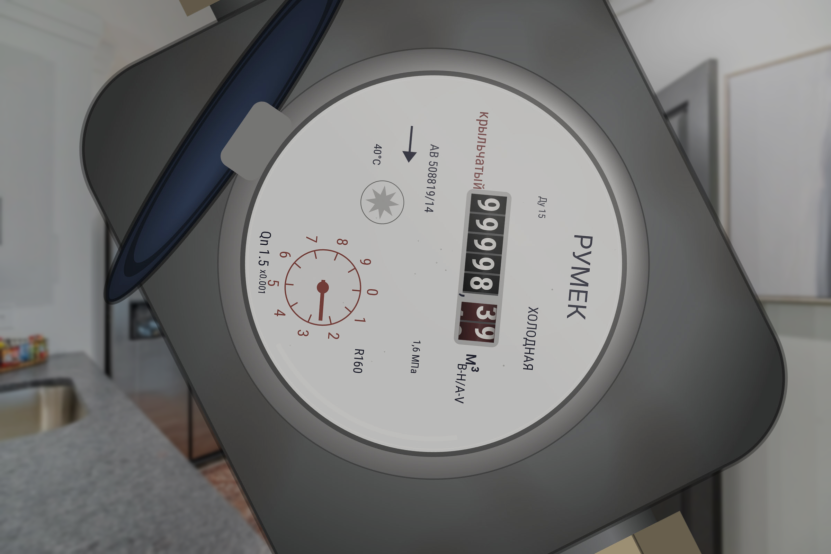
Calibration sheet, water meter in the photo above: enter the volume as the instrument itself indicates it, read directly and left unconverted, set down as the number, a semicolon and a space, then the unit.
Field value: 99998.392; m³
